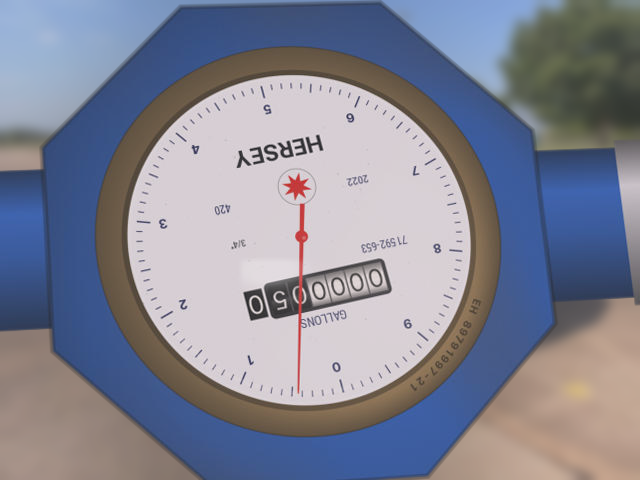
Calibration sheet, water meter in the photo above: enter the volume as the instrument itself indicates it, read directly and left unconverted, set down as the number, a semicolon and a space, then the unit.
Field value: 50.4; gal
